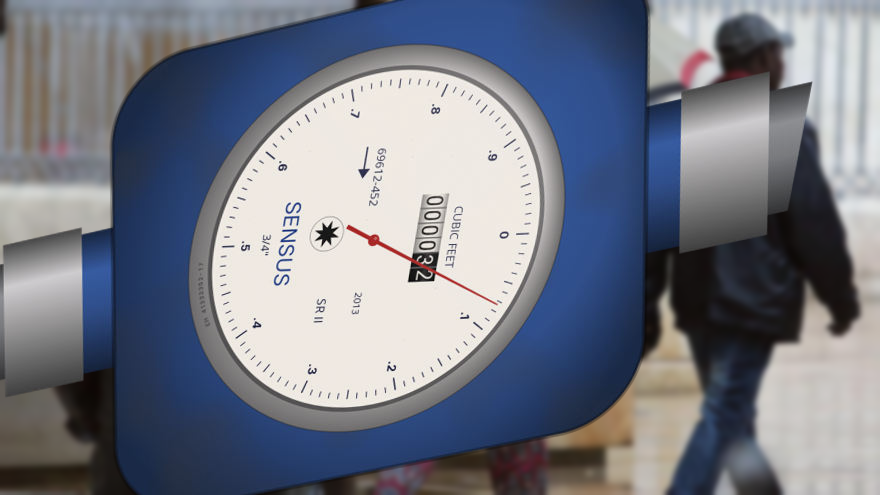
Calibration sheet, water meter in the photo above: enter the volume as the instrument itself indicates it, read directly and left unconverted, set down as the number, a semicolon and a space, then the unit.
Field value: 32.07; ft³
